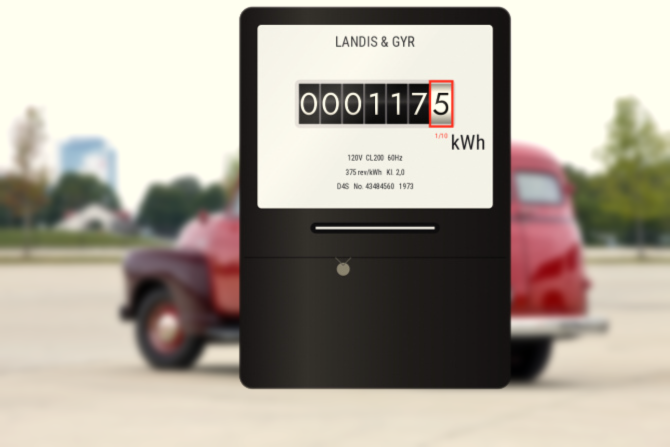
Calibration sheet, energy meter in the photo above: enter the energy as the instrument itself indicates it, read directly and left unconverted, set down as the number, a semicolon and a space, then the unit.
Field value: 117.5; kWh
